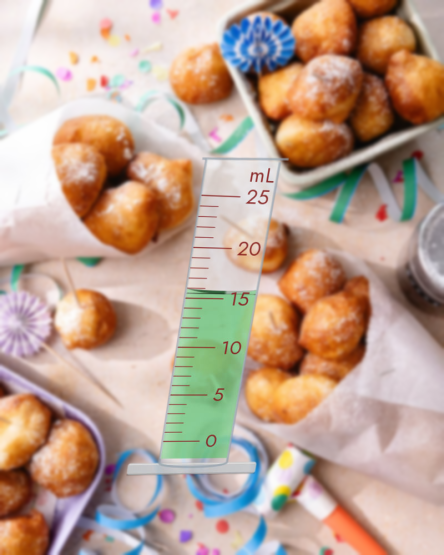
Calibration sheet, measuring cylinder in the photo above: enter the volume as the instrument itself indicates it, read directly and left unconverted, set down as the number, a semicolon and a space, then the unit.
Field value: 15.5; mL
